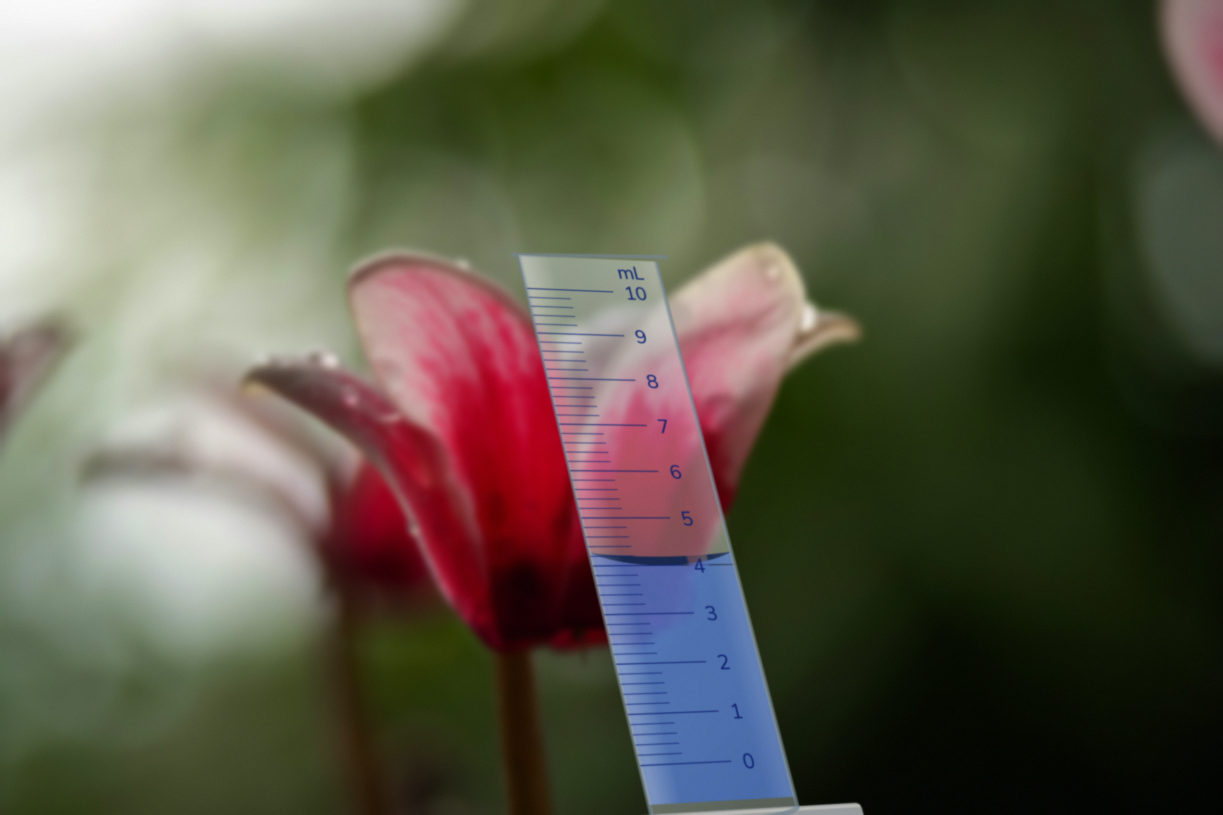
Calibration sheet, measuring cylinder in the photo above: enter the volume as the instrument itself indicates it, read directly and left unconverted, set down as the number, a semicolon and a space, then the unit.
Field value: 4; mL
